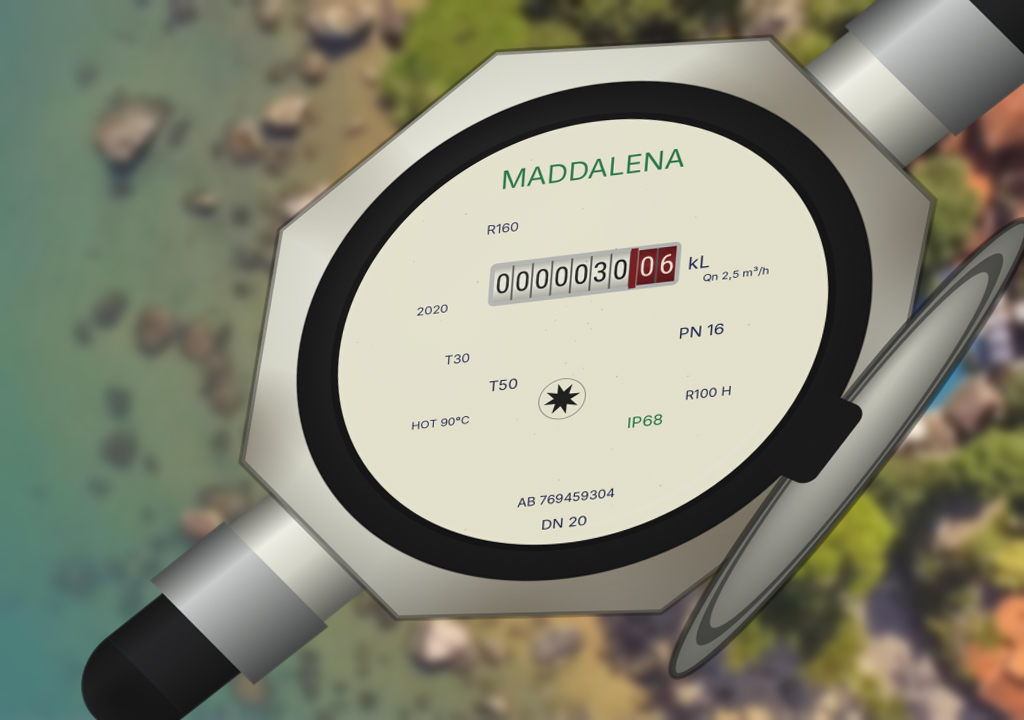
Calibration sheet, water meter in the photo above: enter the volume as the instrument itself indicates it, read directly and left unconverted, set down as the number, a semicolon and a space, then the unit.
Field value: 30.06; kL
